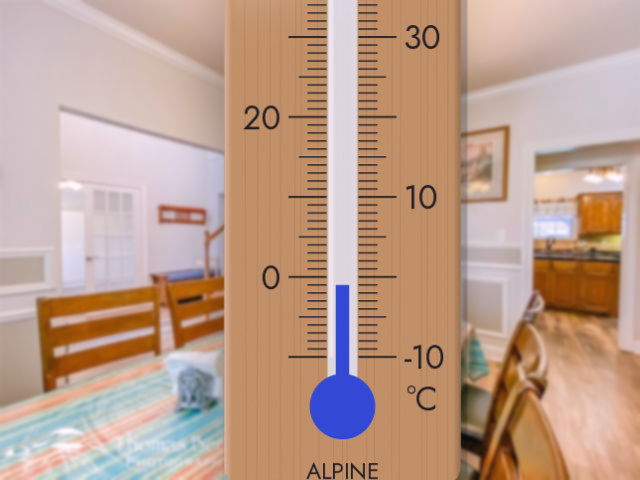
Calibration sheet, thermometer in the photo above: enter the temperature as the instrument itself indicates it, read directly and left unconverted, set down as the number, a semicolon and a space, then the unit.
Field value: -1; °C
